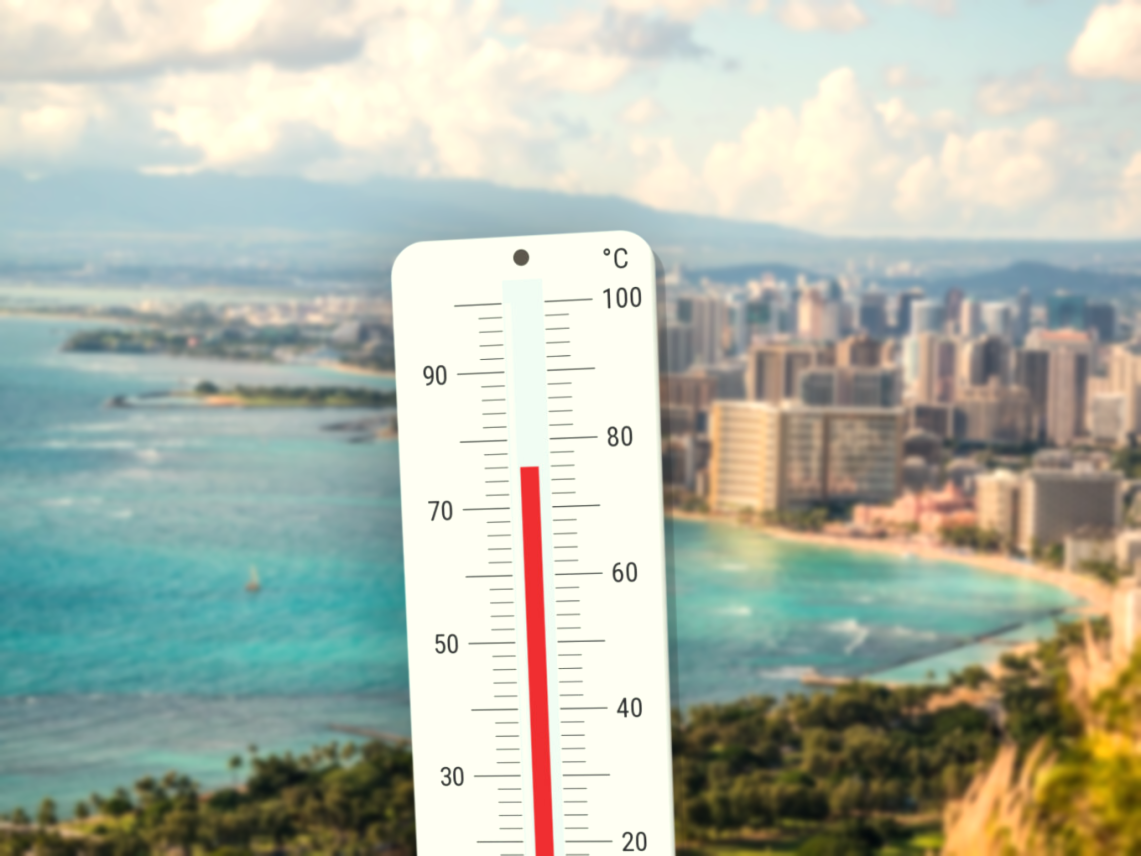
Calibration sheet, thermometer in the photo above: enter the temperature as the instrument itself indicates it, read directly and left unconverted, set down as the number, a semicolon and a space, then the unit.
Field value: 76; °C
